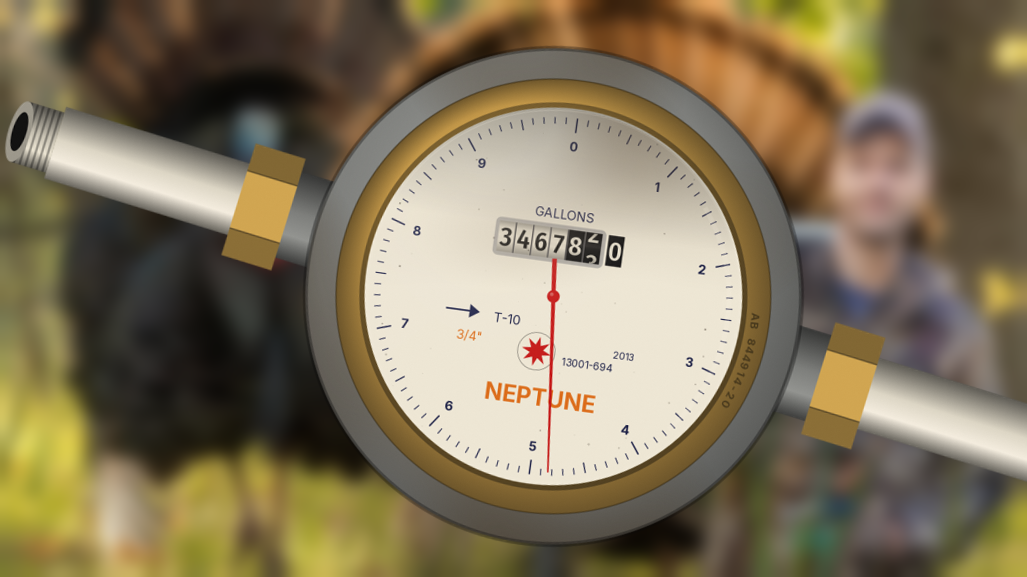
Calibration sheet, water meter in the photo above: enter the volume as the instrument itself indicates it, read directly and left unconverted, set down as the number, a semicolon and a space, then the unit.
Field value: 3467824.8; gal
